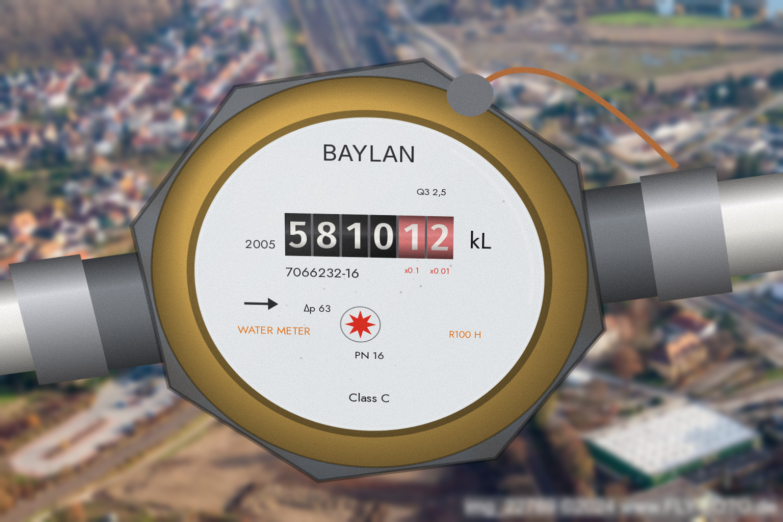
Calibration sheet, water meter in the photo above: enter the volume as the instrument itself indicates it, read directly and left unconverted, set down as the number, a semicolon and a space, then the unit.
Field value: 5810.12; kL
